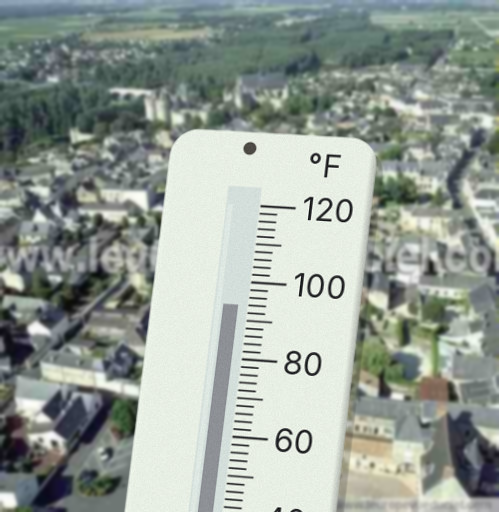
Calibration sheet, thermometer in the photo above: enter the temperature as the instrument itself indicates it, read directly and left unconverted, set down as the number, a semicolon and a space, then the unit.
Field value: 94; °F
